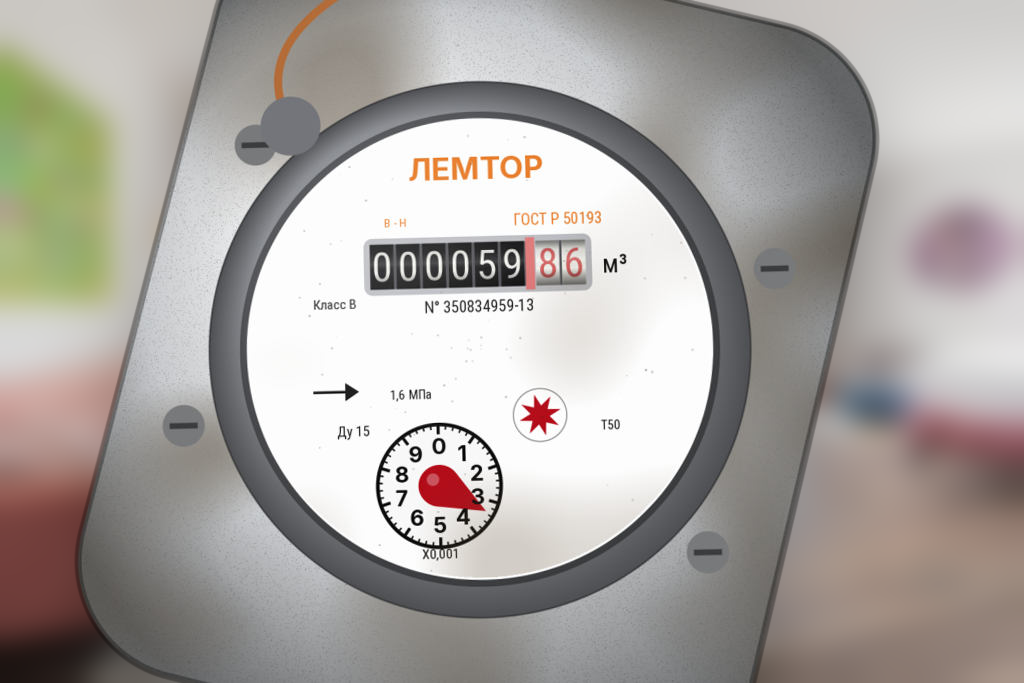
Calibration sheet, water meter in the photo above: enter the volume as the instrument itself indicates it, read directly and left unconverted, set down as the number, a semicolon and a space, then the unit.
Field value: 59.863; m³
